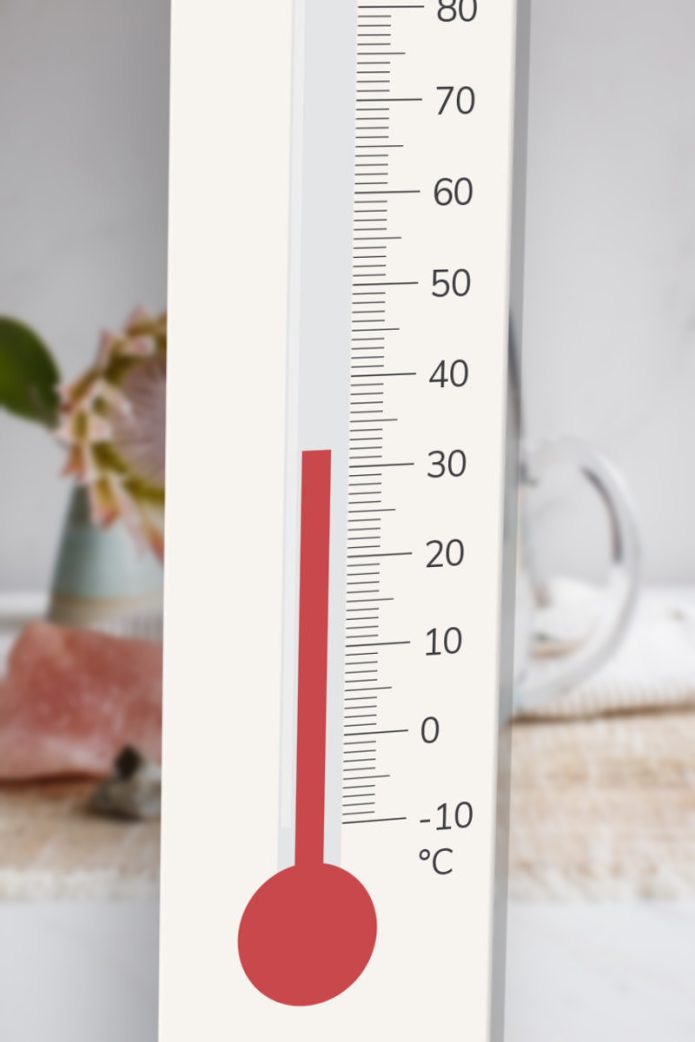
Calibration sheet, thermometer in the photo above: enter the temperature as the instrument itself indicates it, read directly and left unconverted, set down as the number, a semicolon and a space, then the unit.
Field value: 32; °C
